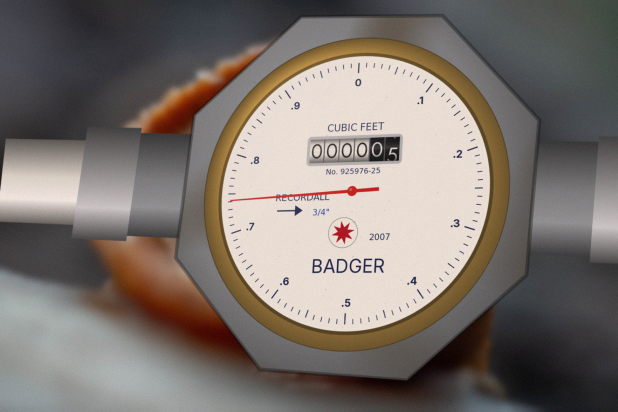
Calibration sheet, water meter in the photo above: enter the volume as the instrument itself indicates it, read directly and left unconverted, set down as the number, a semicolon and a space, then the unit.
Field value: 4.74; ft³
